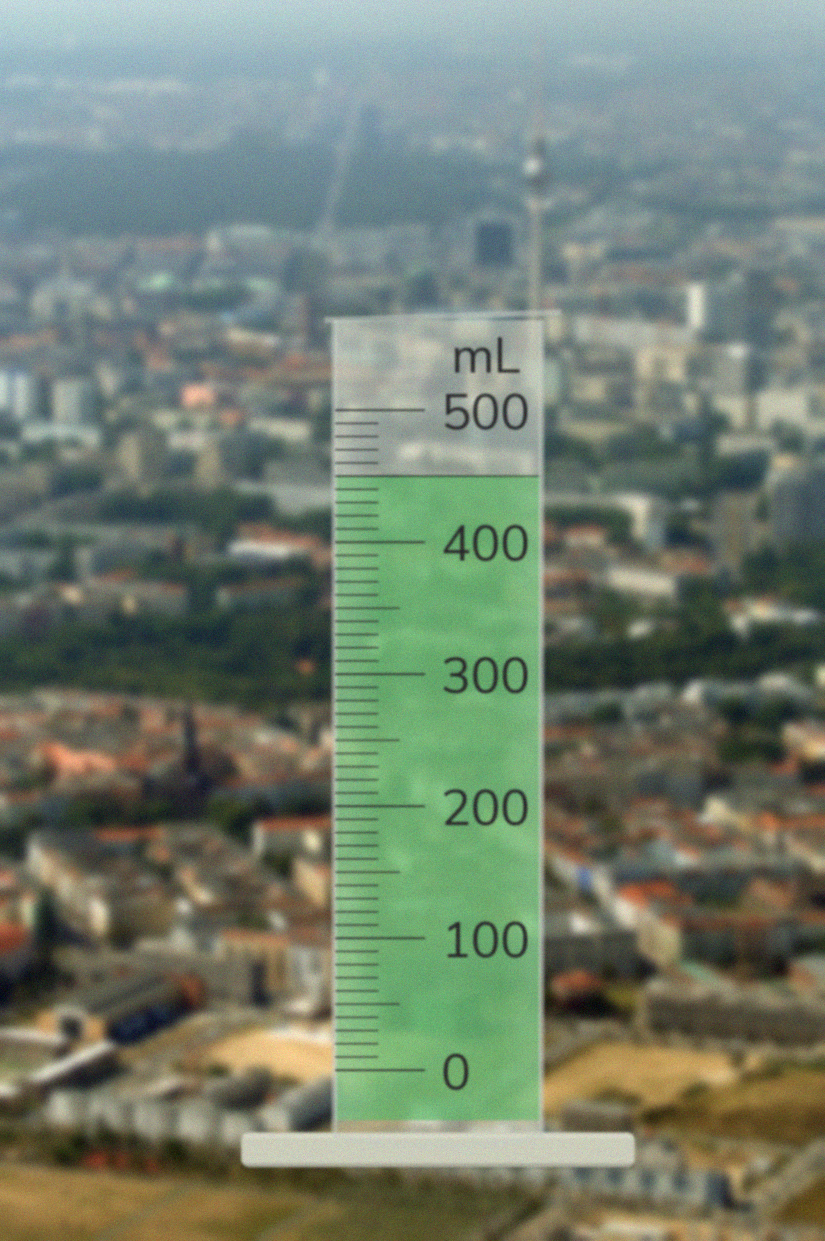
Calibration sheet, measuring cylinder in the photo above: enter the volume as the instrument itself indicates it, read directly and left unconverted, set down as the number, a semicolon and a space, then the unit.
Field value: 450; mL
